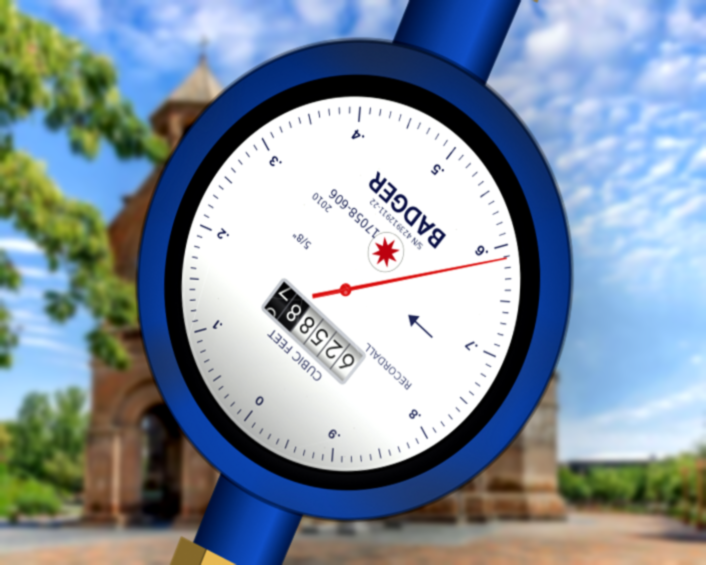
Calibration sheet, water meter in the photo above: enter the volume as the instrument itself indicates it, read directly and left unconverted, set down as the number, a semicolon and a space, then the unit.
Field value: 625886.61; ft³
